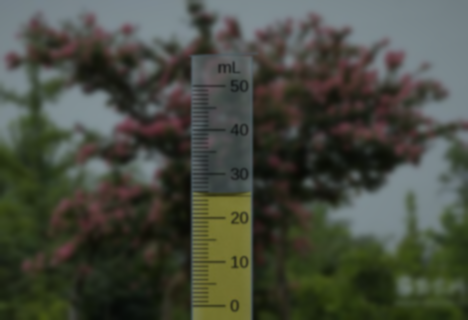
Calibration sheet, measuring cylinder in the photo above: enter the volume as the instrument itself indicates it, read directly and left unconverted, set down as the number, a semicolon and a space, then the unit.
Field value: 25; mL
